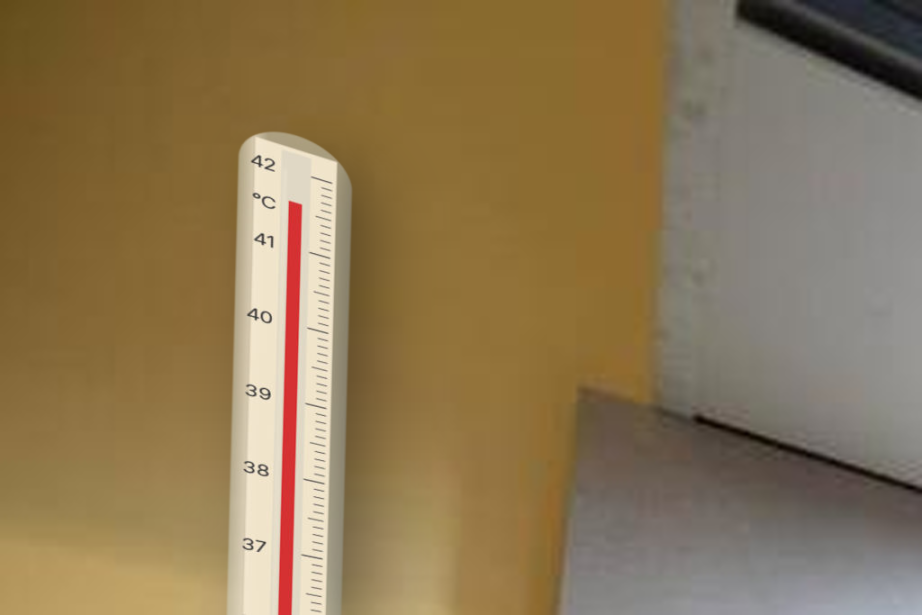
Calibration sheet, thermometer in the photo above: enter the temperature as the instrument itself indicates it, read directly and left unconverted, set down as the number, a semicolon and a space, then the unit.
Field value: 41.6; °C
